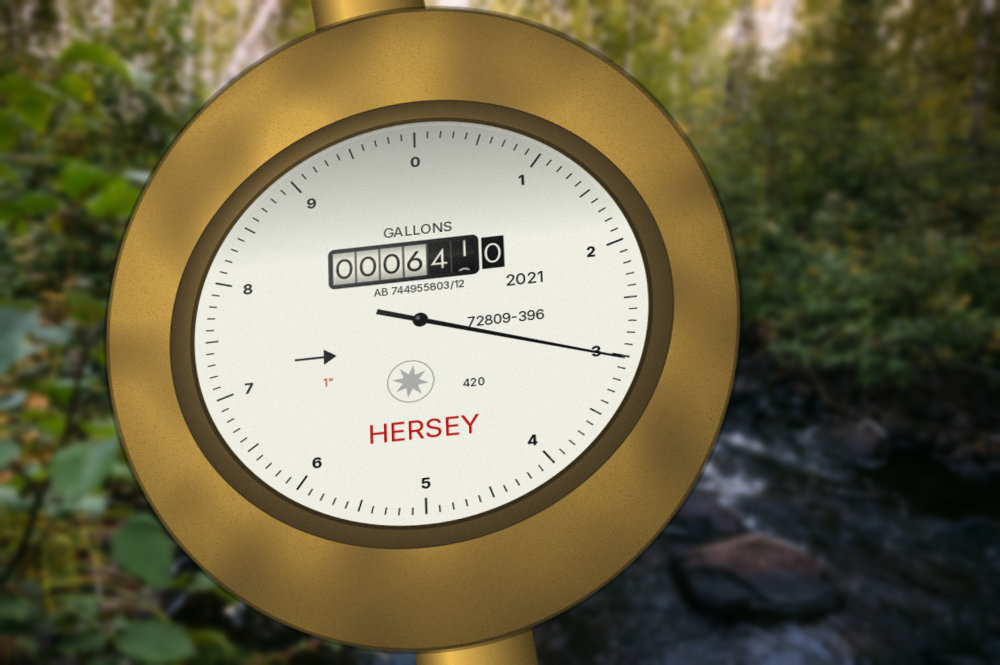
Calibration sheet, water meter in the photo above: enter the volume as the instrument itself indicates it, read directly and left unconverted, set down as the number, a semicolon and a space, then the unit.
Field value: 6413.0; gal
